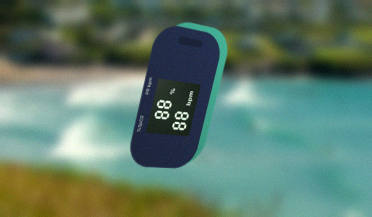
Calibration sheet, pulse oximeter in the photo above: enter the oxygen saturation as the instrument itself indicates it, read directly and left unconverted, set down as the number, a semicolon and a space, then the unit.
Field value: 88; %
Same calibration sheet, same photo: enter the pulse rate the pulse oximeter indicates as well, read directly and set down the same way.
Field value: 88; bpm
